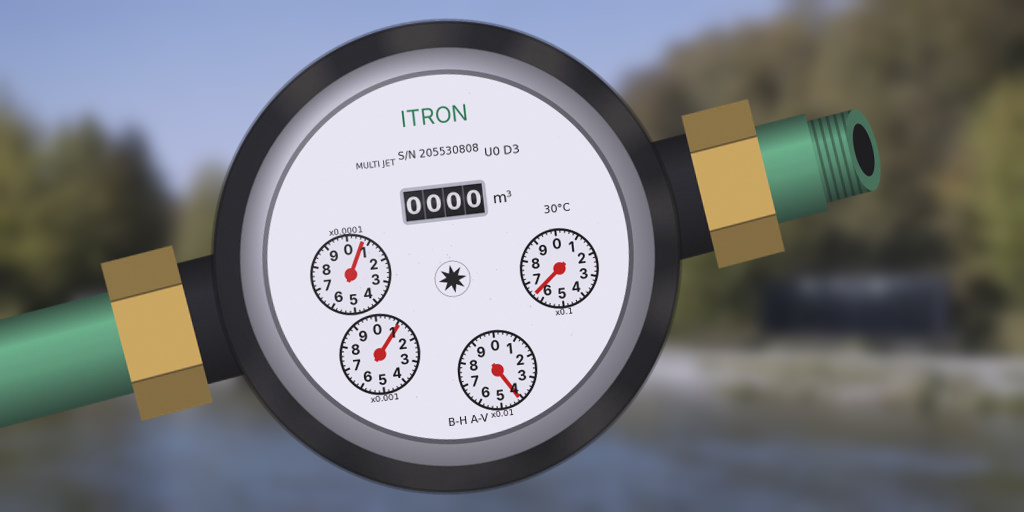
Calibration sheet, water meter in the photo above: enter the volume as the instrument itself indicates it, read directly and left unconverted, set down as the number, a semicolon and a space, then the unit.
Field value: 0.6410; m³
